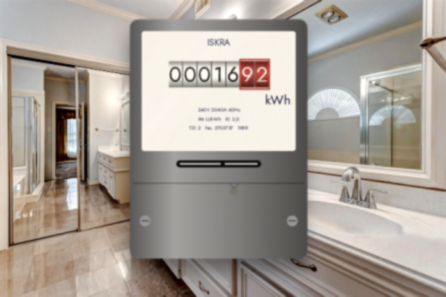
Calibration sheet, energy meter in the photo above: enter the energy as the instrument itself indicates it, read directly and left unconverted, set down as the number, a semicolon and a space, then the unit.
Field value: 16.92; kWh
